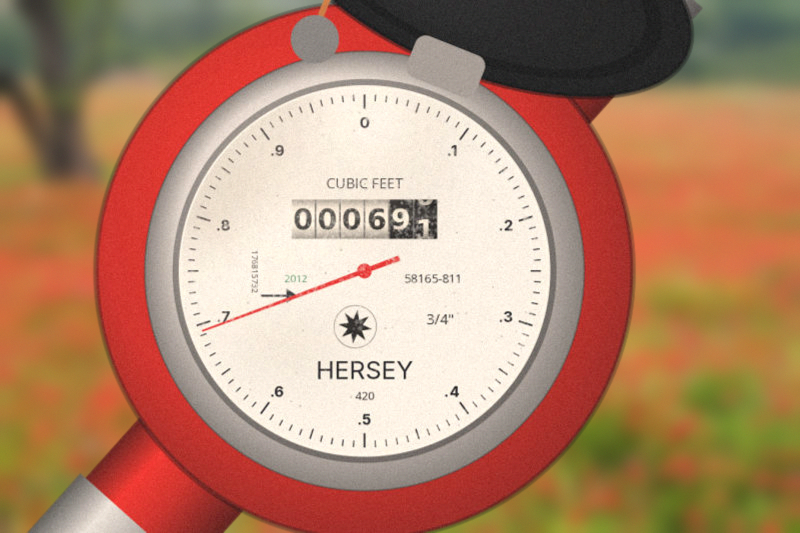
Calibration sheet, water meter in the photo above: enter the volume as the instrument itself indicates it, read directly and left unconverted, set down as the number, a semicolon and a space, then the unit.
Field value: 690.69; ft³
